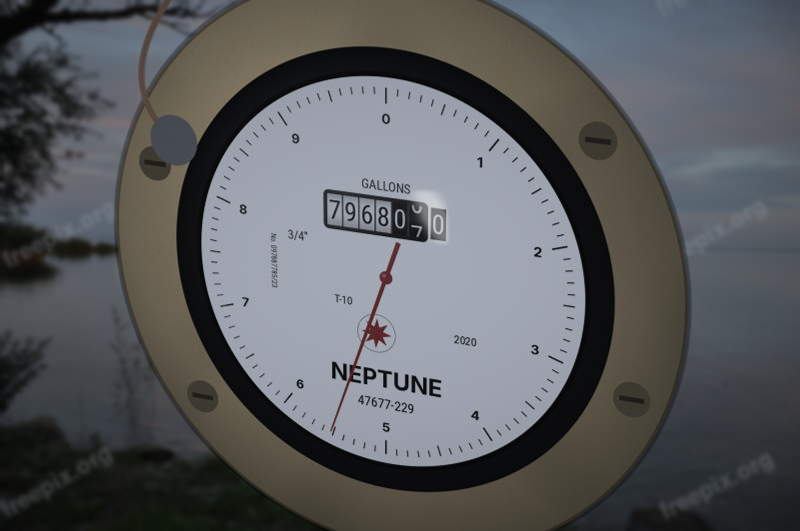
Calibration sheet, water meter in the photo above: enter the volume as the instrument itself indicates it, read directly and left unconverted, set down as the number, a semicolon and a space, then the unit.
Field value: 7968065.5; gal
